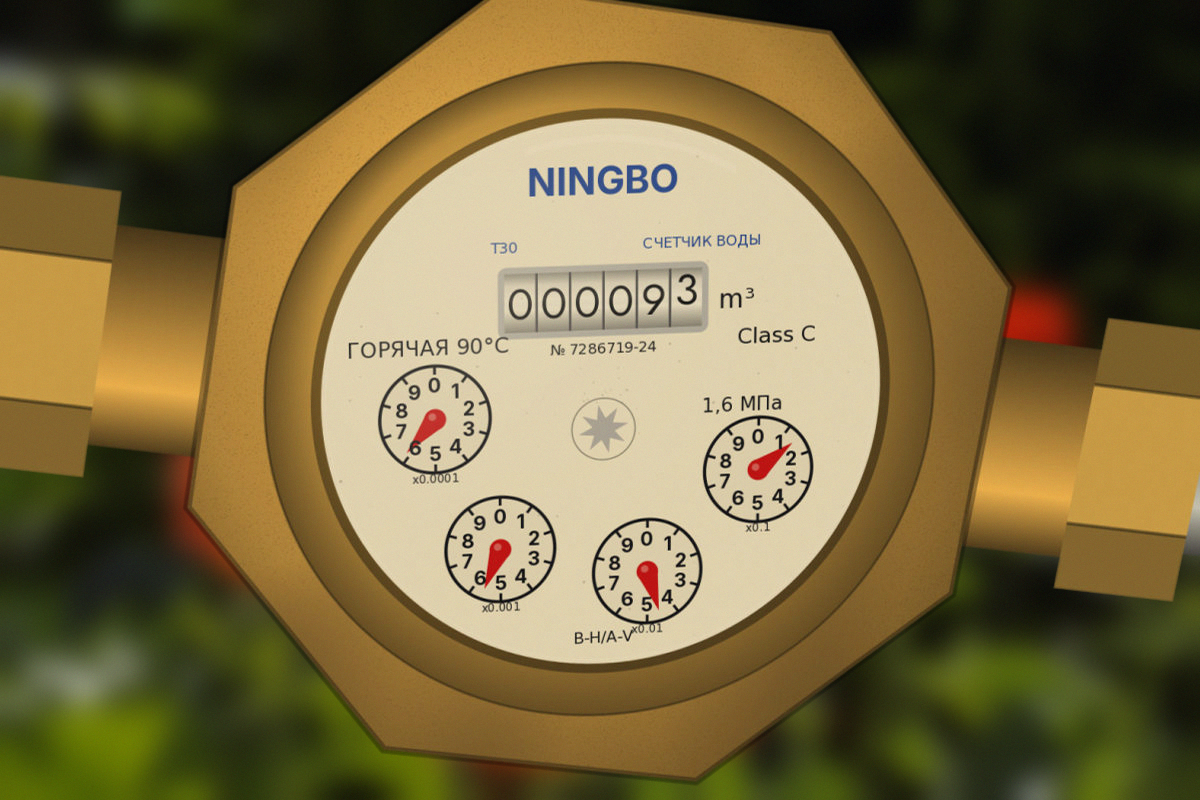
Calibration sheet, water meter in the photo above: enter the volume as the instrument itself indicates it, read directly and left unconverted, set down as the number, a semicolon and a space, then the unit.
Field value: 93.1456; m³
